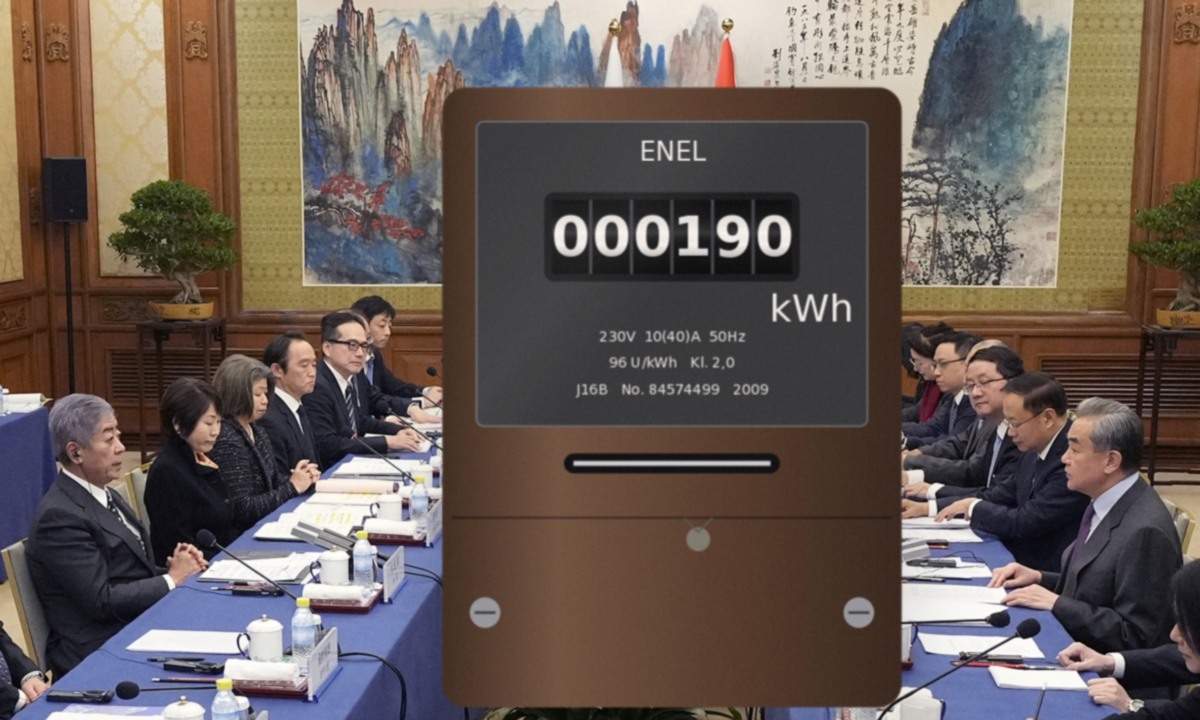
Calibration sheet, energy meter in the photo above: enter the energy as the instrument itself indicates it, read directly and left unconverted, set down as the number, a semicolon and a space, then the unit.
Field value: 190; kWh
